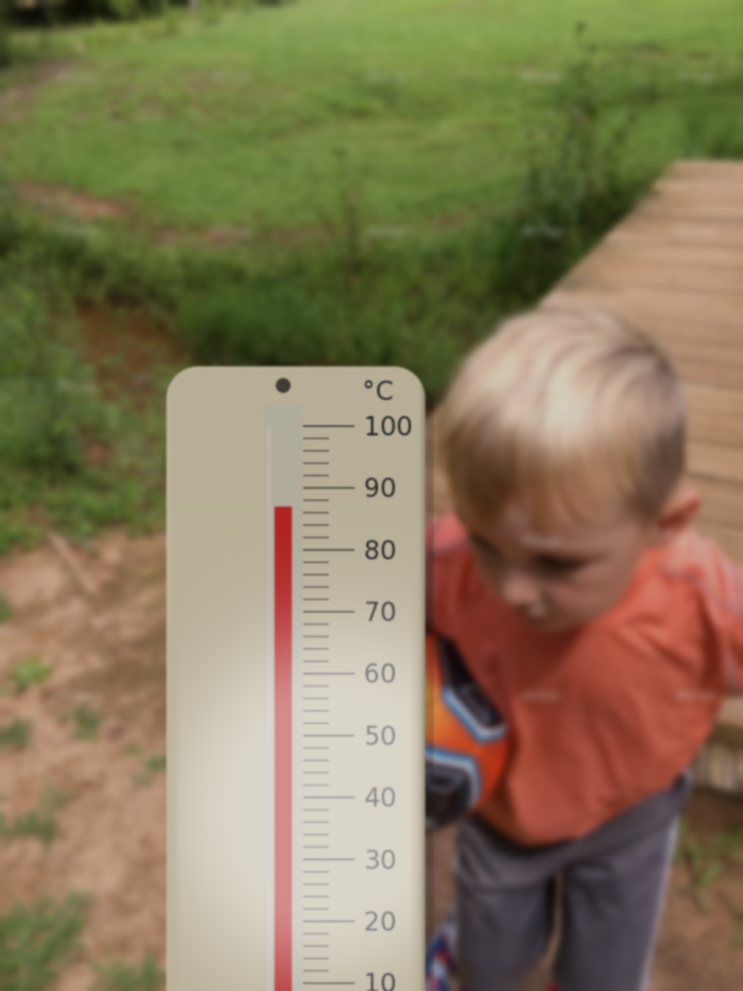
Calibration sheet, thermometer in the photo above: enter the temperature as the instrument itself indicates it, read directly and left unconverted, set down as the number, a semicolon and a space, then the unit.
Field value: 87; °C
